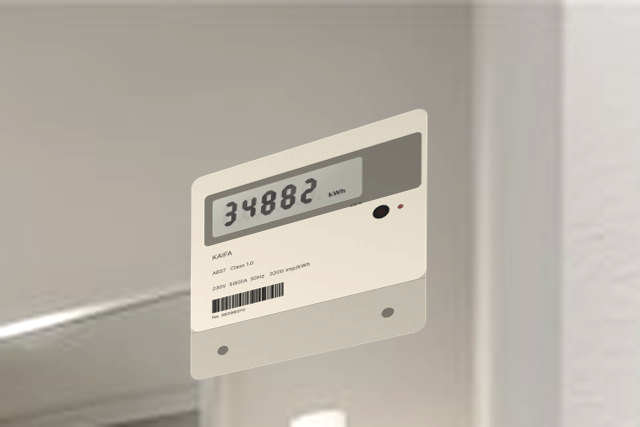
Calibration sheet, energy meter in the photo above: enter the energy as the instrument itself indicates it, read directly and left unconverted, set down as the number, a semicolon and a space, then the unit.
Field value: 34882; kWh
